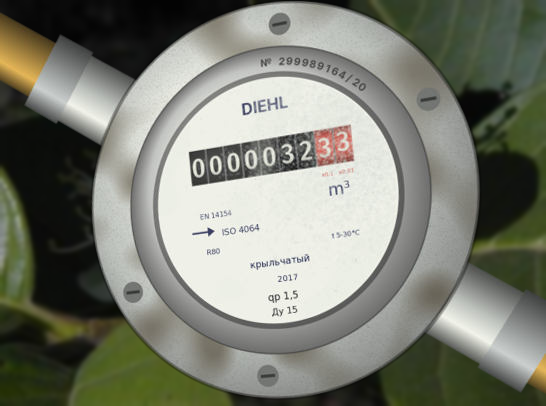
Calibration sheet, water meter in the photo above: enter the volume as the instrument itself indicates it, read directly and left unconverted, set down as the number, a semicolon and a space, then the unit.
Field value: 32.33; m³
